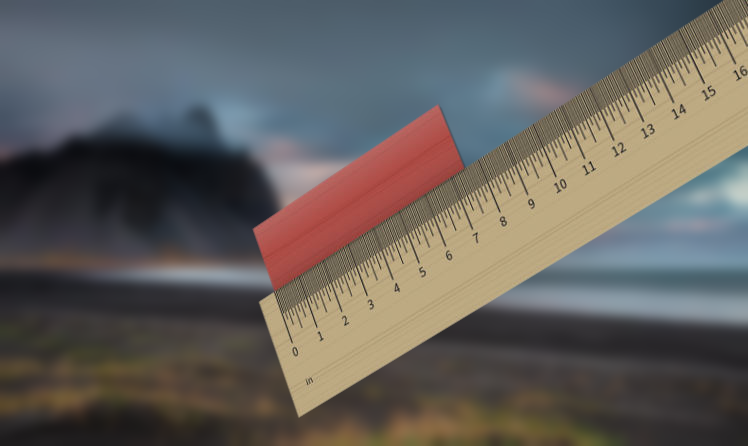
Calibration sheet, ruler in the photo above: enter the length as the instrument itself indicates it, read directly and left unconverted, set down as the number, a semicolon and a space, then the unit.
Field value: 7.5; in
